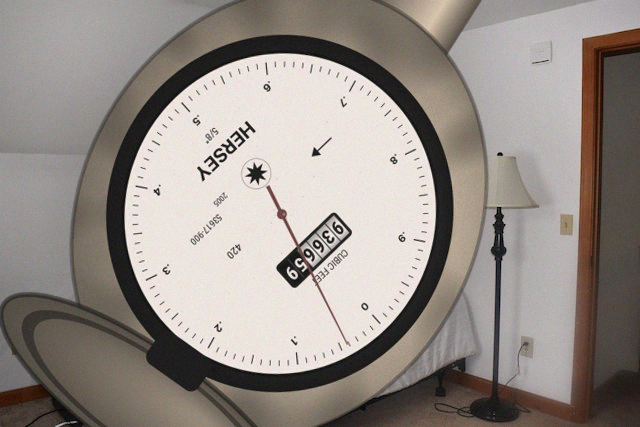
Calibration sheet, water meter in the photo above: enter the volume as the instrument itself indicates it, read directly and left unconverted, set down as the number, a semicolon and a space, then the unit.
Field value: 936659.04; ft³
